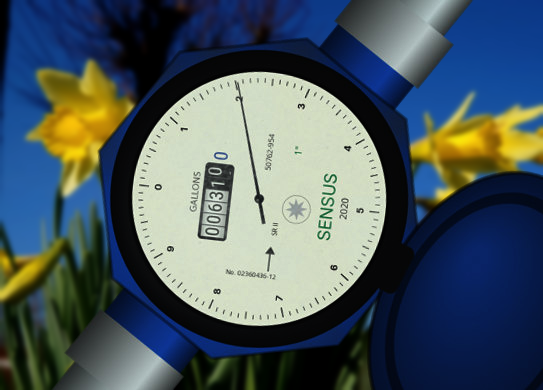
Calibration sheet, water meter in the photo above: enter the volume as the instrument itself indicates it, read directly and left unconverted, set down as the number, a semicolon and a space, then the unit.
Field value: 63102.0; gal
